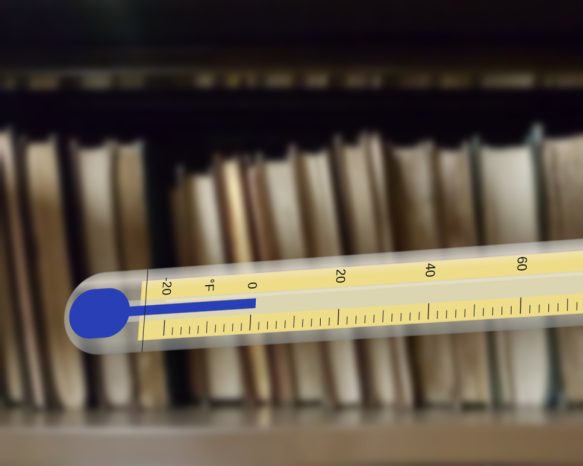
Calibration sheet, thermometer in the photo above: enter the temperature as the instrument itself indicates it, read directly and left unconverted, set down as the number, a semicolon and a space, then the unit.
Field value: 1; °F
